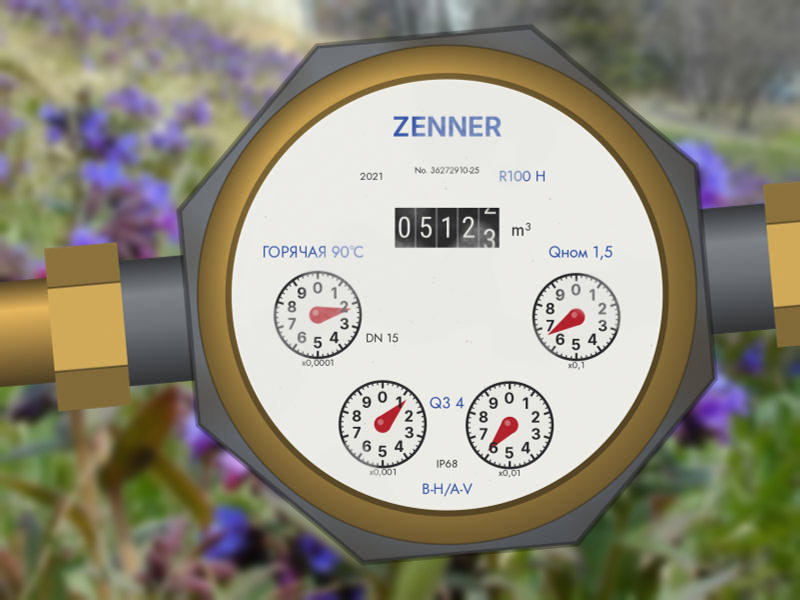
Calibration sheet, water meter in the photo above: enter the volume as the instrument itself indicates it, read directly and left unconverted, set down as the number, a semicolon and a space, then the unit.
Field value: 5122.6612; m³
